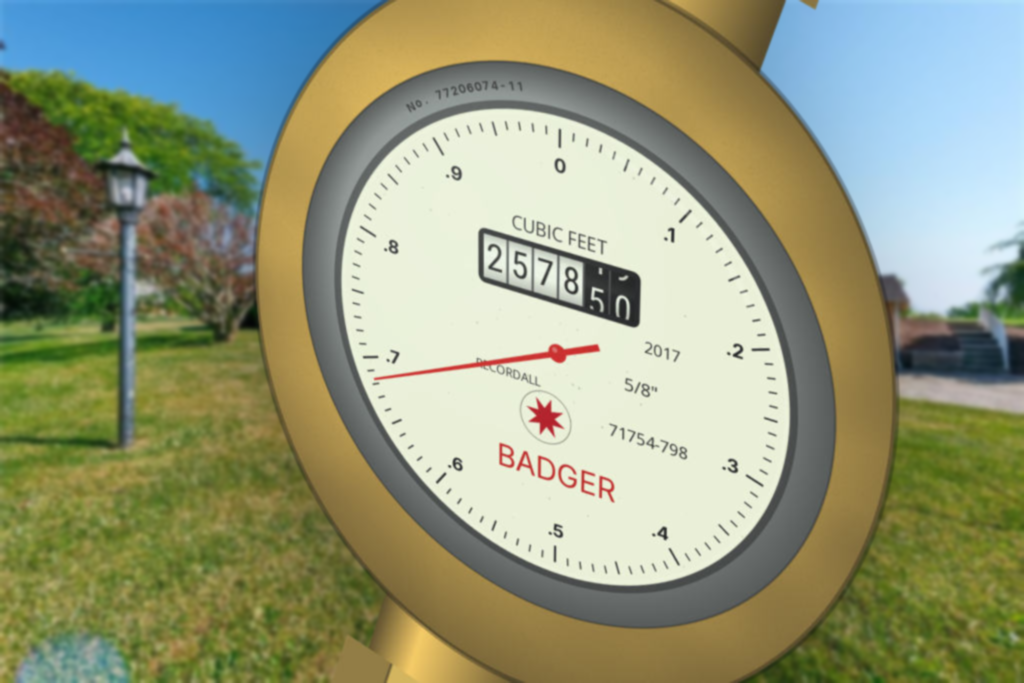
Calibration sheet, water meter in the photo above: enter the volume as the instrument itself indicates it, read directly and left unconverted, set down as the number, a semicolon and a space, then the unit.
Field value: 257849.68; ft³
